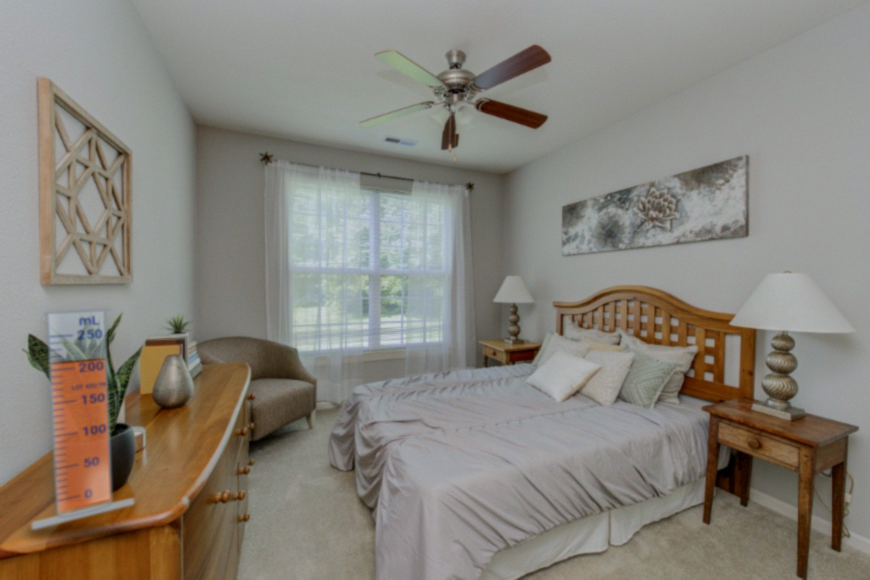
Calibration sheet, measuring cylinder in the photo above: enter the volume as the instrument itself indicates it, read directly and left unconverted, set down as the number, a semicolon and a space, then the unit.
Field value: 210; mL
